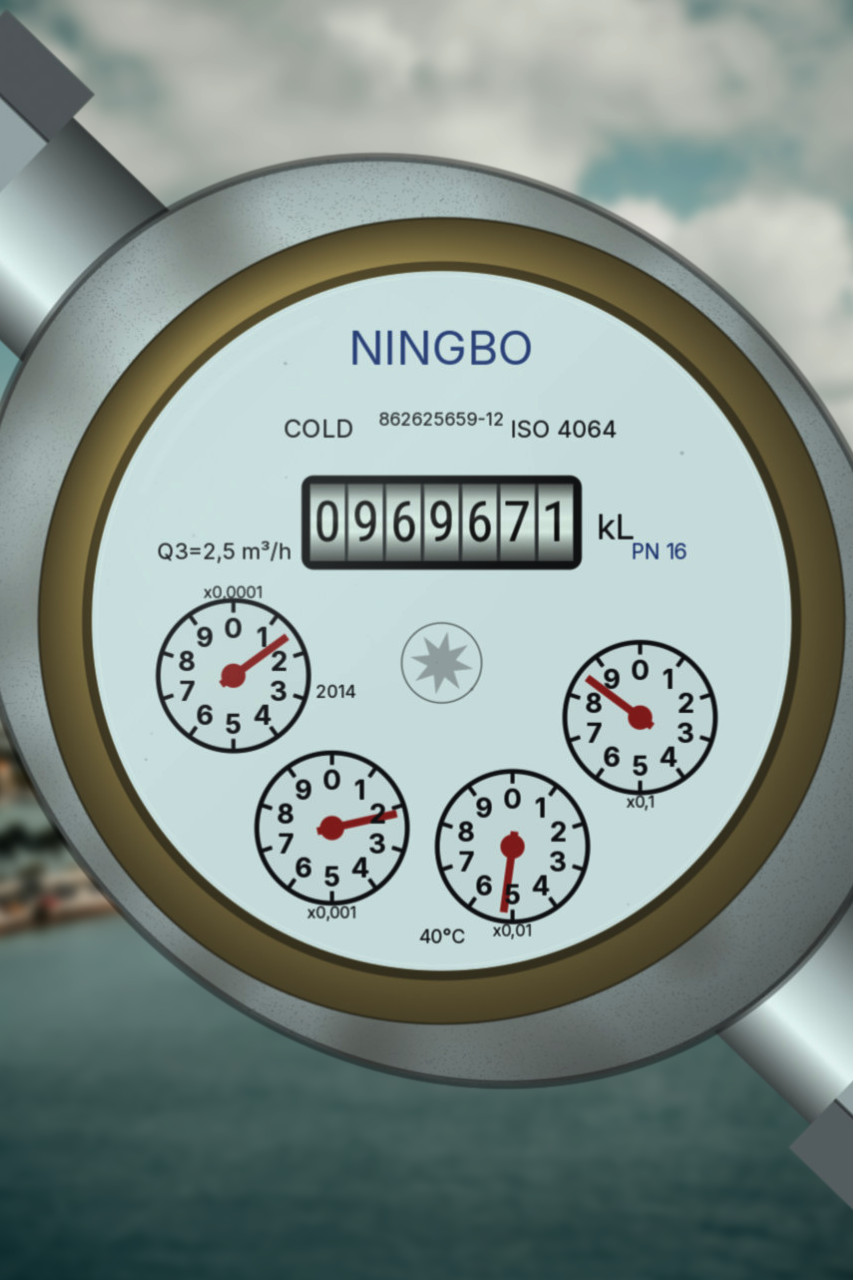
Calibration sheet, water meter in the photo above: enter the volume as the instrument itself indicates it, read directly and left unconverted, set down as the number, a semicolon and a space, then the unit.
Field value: 969671.8521; kL
